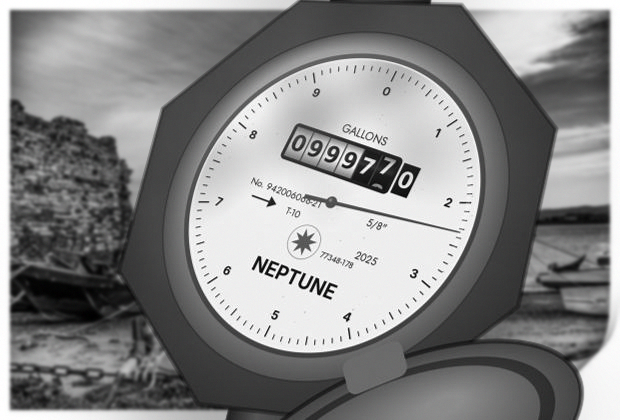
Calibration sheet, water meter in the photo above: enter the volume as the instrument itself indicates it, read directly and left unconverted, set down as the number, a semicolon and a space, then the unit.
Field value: 999772.3; gal
